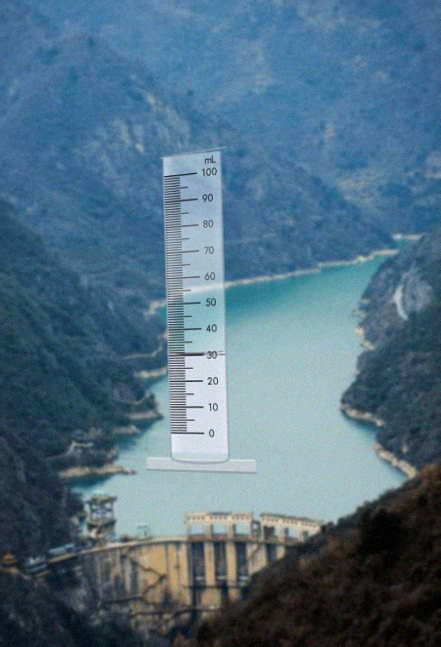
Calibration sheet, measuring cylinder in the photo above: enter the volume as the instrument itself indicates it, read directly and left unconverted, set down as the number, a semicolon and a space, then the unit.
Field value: 30; mL
